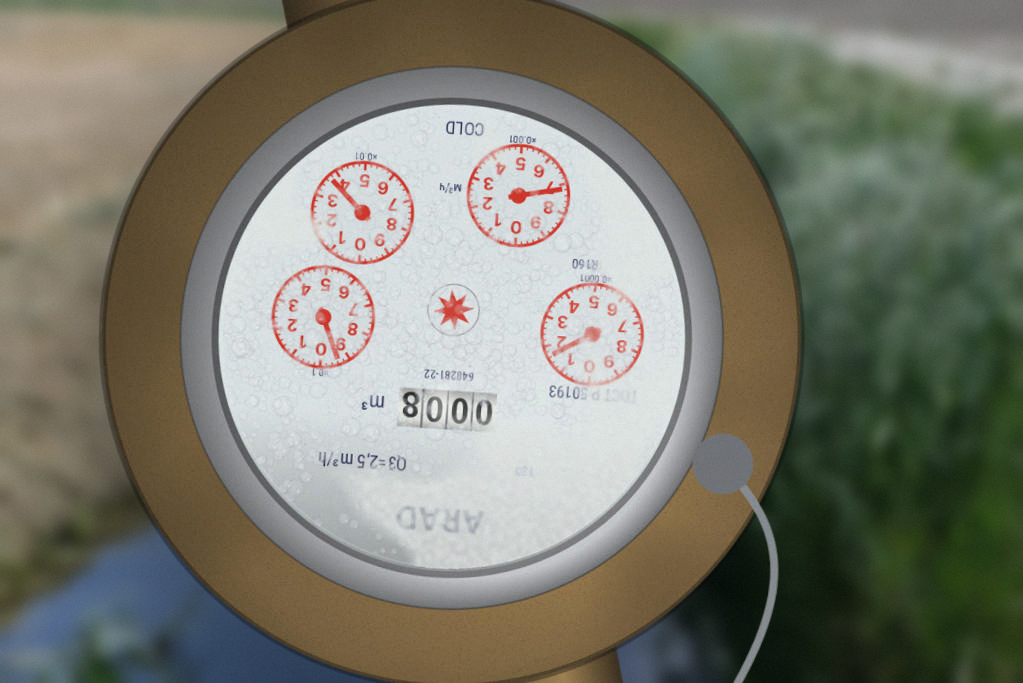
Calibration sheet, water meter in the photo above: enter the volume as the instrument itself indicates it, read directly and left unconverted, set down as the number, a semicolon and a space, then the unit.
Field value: 7.9371; m³
